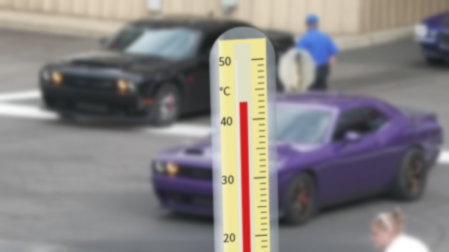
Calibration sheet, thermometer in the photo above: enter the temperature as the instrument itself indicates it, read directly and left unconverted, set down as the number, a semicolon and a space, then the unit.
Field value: 43; °C
